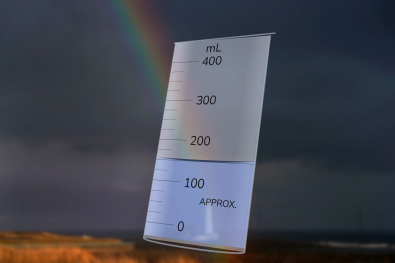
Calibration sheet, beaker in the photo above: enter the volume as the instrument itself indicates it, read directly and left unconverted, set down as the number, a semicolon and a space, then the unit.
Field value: 150; mL
